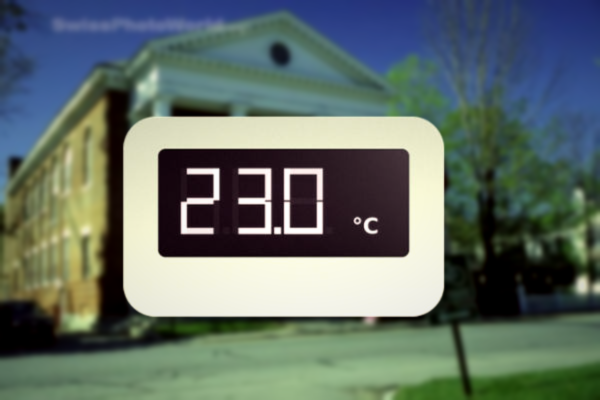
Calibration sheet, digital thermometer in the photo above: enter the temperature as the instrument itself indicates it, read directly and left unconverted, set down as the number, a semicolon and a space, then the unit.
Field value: 23.0; °C
